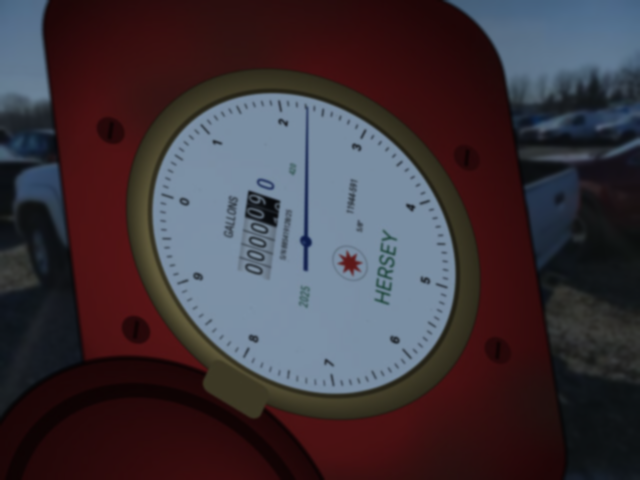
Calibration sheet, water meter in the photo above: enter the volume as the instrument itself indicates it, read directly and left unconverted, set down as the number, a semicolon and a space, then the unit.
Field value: 92.3; gal
